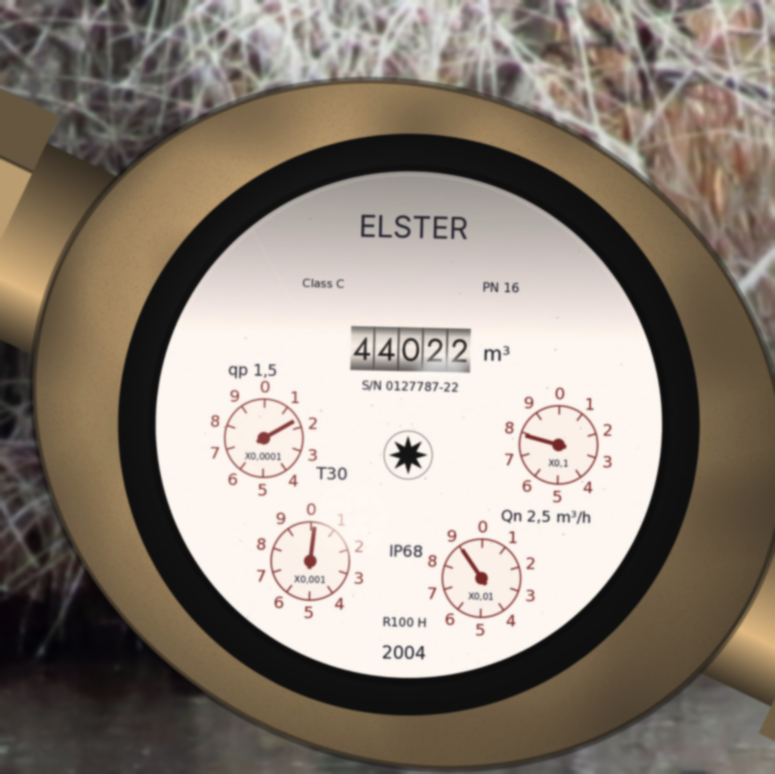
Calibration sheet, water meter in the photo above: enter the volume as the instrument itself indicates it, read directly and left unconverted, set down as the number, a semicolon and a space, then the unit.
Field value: 44022.7901; m³
